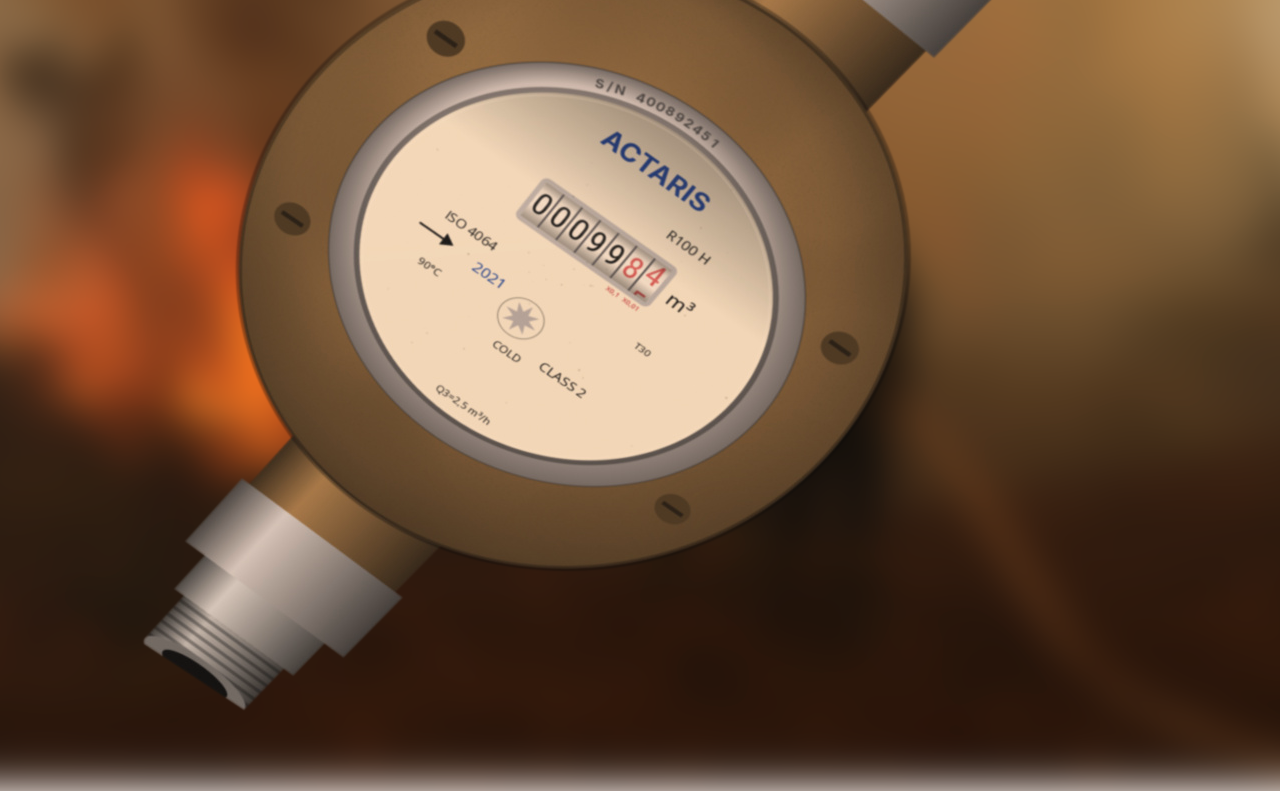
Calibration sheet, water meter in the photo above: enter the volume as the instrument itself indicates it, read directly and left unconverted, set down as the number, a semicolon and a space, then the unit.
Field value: 99.84; m³
